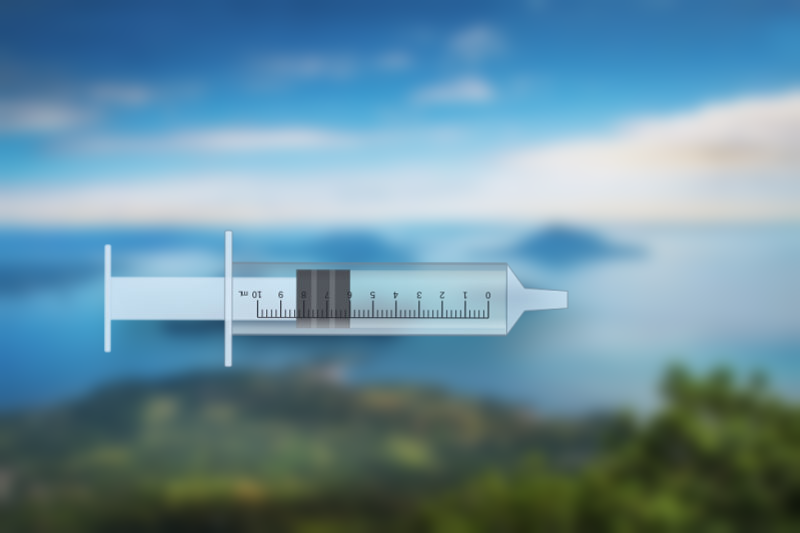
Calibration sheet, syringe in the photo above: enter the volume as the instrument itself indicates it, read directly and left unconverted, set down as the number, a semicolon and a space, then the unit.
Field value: 6; mL
